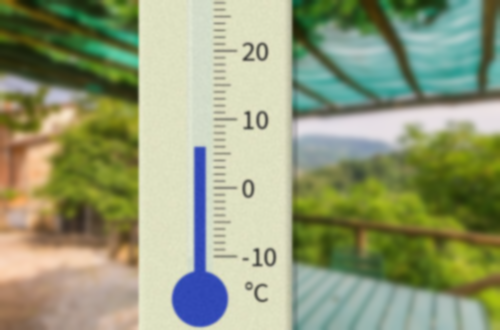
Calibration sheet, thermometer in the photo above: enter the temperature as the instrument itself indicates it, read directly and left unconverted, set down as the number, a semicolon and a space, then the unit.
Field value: 6; °C
